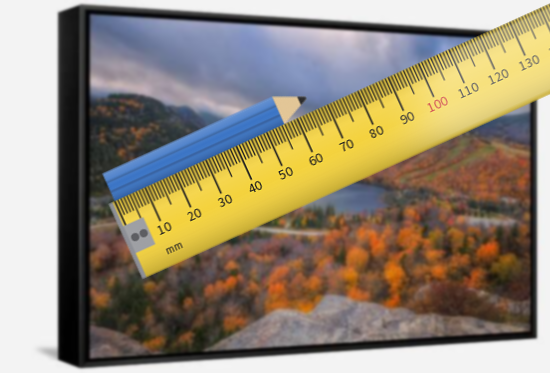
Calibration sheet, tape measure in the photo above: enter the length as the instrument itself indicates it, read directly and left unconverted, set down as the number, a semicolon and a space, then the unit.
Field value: 65; mm
